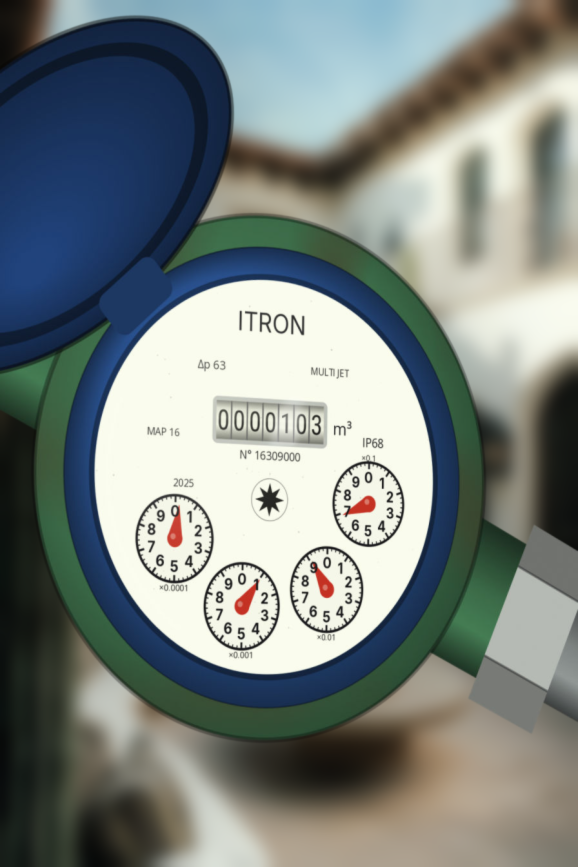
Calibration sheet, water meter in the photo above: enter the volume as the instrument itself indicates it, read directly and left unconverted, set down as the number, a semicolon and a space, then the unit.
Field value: 103.6910; m³
